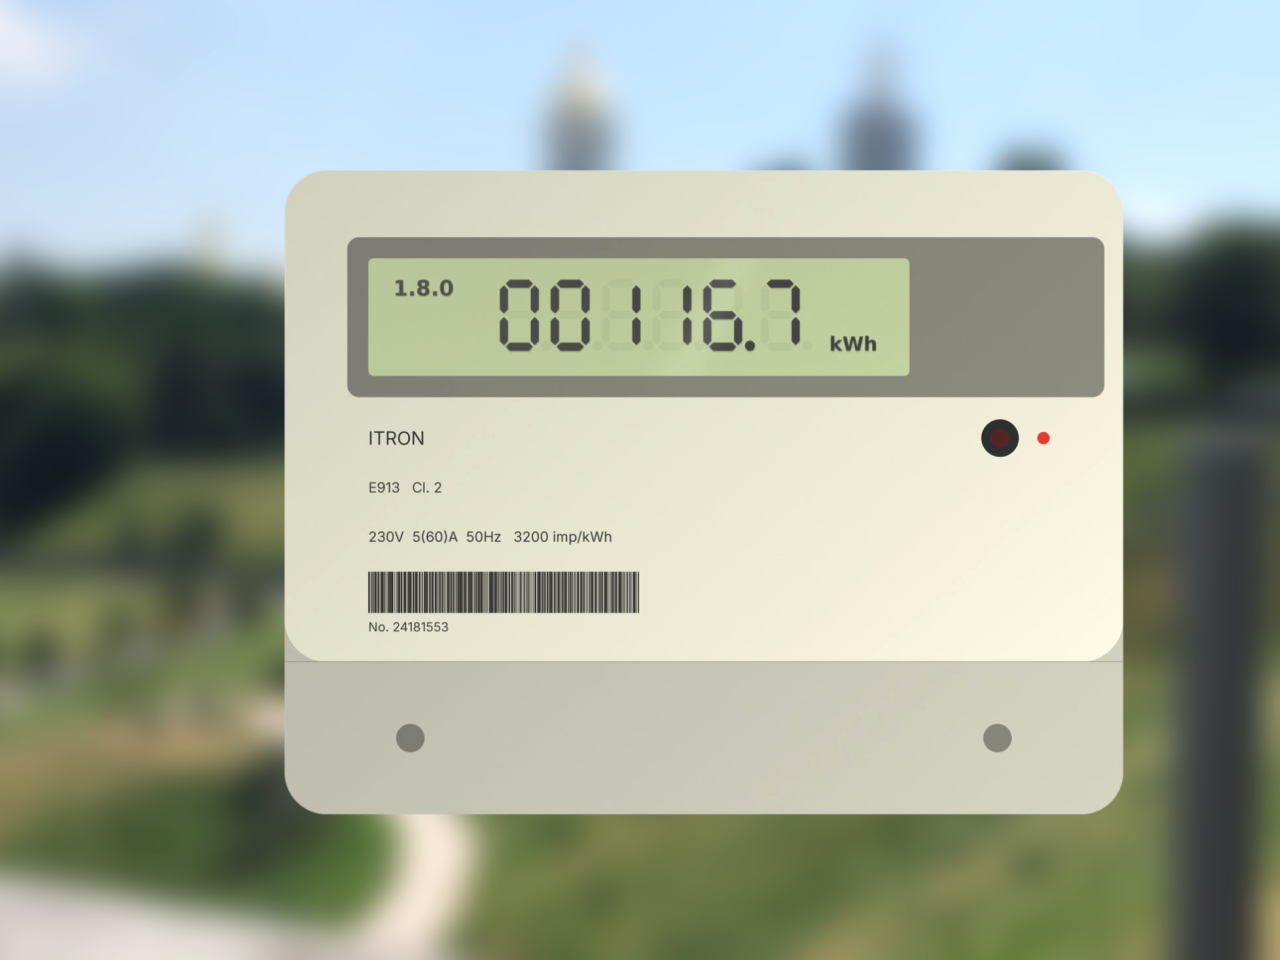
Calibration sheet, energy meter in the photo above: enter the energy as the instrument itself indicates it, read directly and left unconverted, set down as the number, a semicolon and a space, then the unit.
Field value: 116.7; kWh
